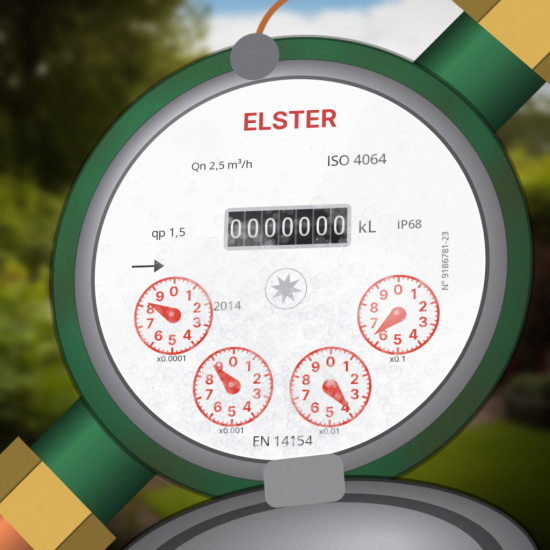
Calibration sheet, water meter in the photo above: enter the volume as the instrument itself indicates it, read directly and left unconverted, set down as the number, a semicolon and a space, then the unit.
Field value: 0.6388; kL
